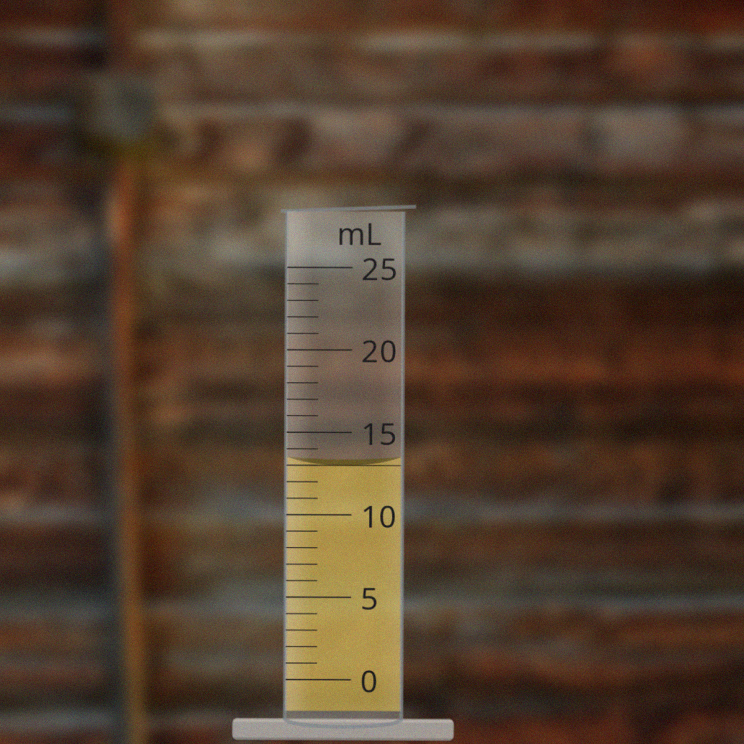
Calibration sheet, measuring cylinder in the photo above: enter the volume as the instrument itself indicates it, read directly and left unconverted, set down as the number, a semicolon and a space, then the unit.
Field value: 13; mL
